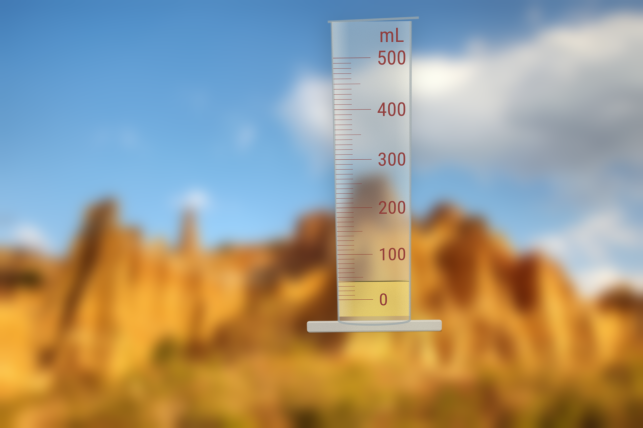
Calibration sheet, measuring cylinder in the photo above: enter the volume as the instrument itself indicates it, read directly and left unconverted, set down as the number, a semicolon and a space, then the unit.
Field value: 40; mL
